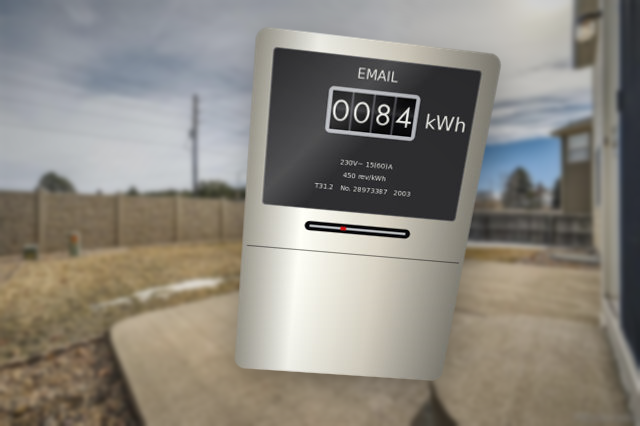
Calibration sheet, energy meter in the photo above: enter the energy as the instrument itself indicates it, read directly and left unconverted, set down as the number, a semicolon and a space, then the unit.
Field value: 84; kWh
